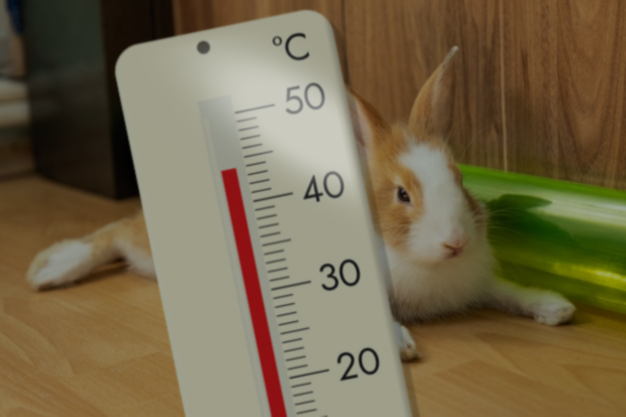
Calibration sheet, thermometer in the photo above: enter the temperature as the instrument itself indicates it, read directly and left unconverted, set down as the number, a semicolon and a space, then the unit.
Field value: 44; °C
